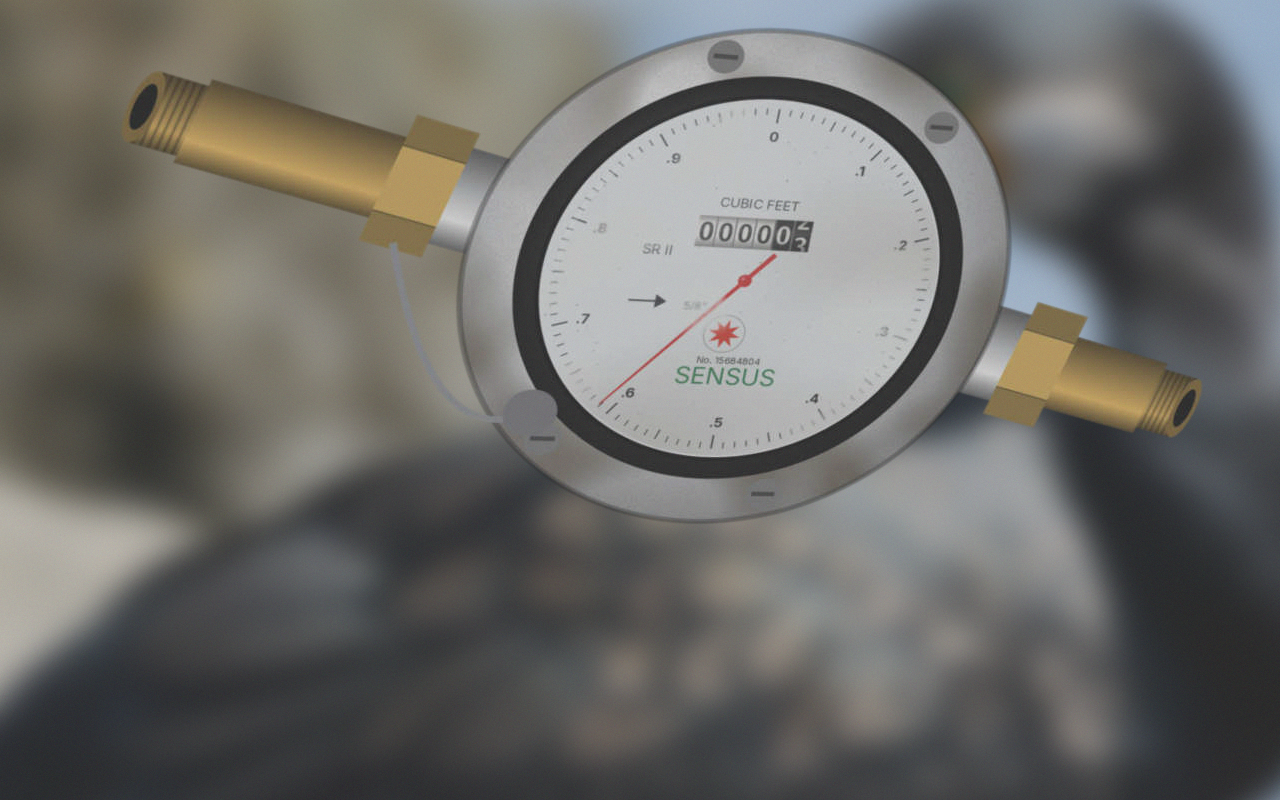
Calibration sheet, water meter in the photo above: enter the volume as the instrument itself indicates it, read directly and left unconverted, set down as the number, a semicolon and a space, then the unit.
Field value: 2.61; ft³
